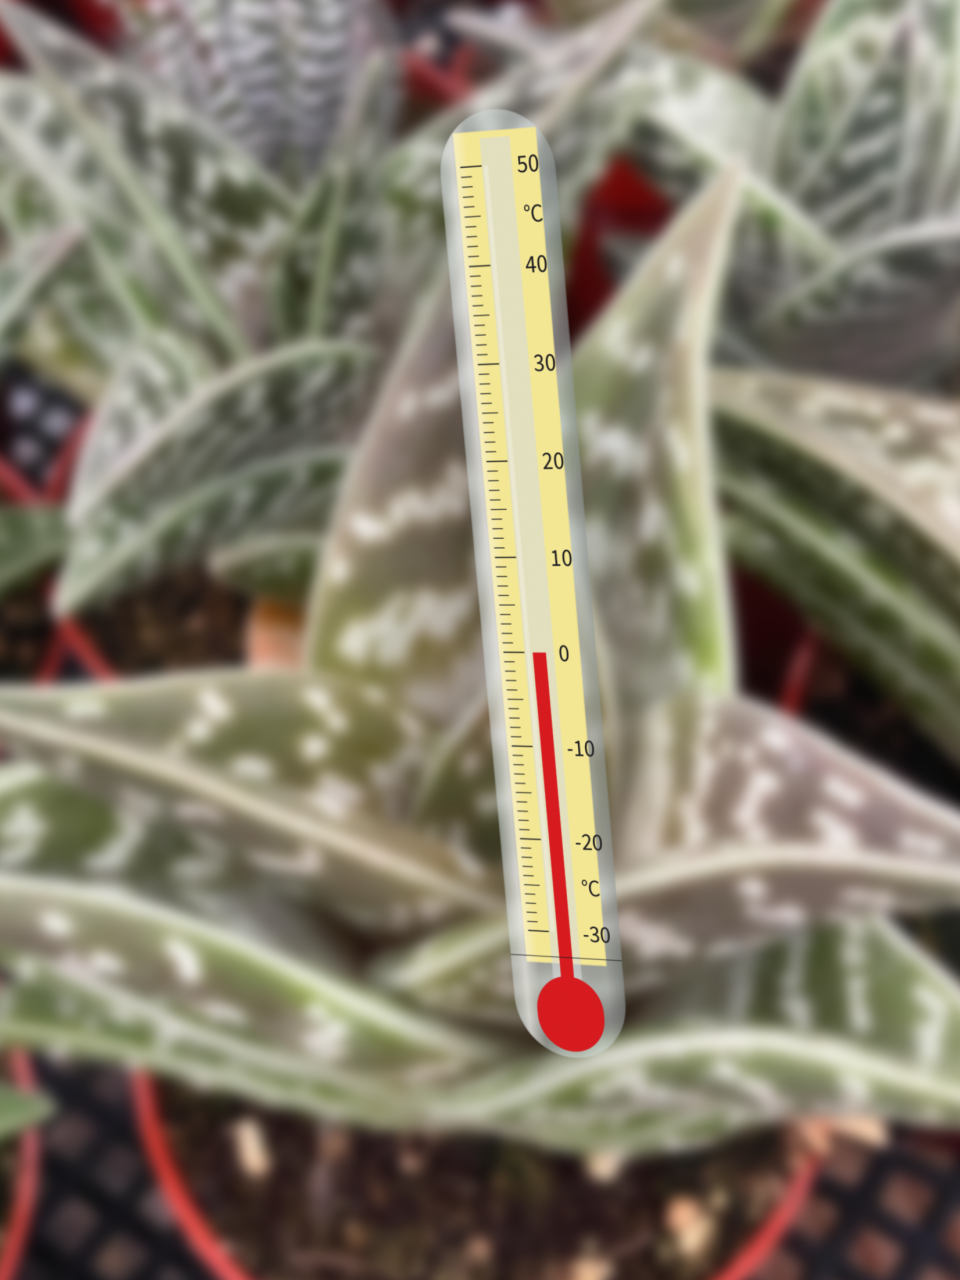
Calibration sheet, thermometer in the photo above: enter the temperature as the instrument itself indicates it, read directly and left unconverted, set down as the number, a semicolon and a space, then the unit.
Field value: 0; °C
